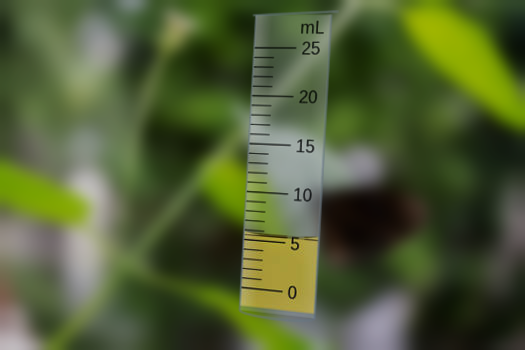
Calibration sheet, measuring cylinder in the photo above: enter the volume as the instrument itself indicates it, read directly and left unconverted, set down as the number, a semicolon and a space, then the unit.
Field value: 5.5; mL
